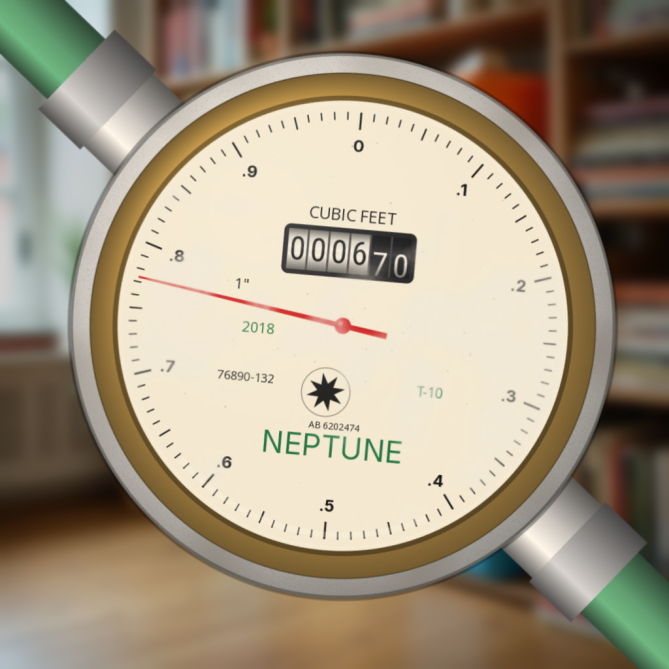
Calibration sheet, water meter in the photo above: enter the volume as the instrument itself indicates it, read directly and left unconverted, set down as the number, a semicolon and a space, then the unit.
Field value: 669.77; ft³
